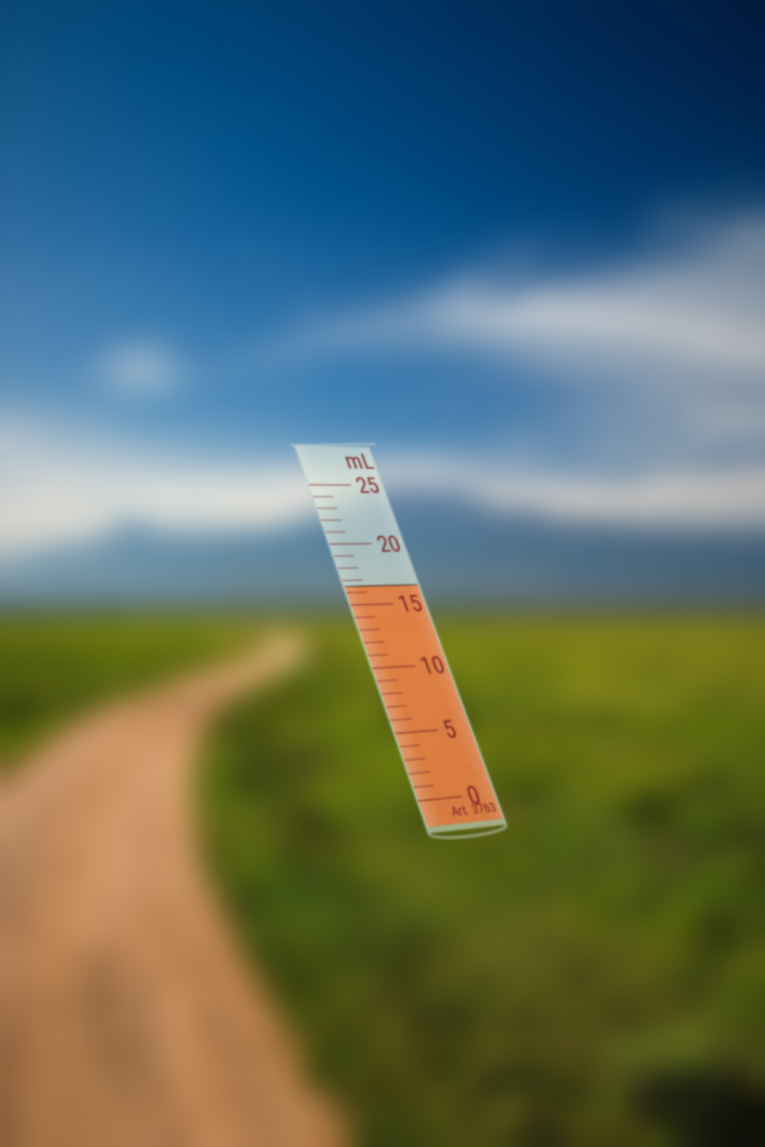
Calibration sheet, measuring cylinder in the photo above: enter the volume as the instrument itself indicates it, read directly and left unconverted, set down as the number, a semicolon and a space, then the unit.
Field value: 16.5; mL
